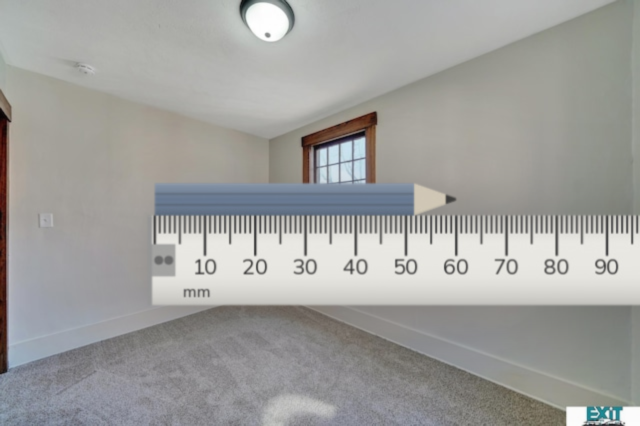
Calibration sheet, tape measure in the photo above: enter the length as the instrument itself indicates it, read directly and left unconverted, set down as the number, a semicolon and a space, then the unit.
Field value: 60; mm
